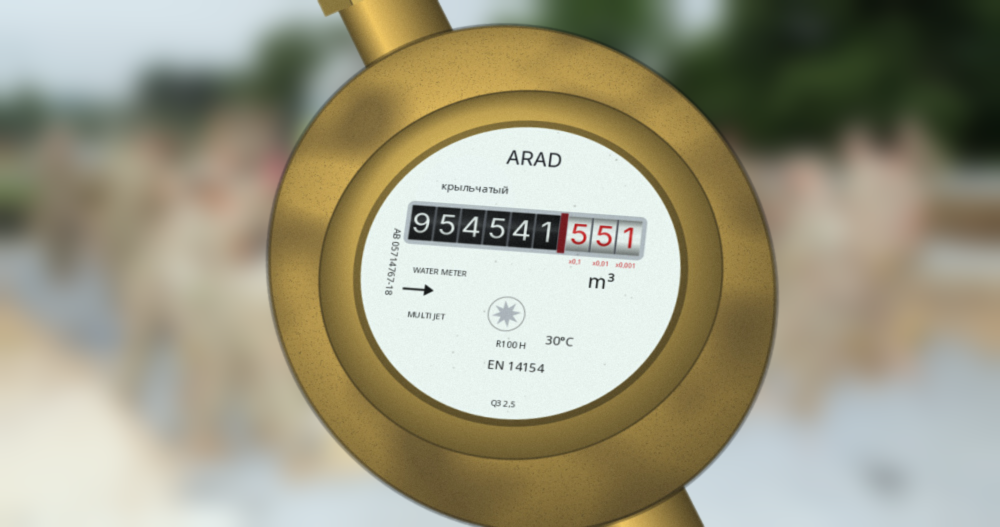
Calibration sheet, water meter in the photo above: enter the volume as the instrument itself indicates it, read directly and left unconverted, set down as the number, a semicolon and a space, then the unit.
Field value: 954541.551; m³
